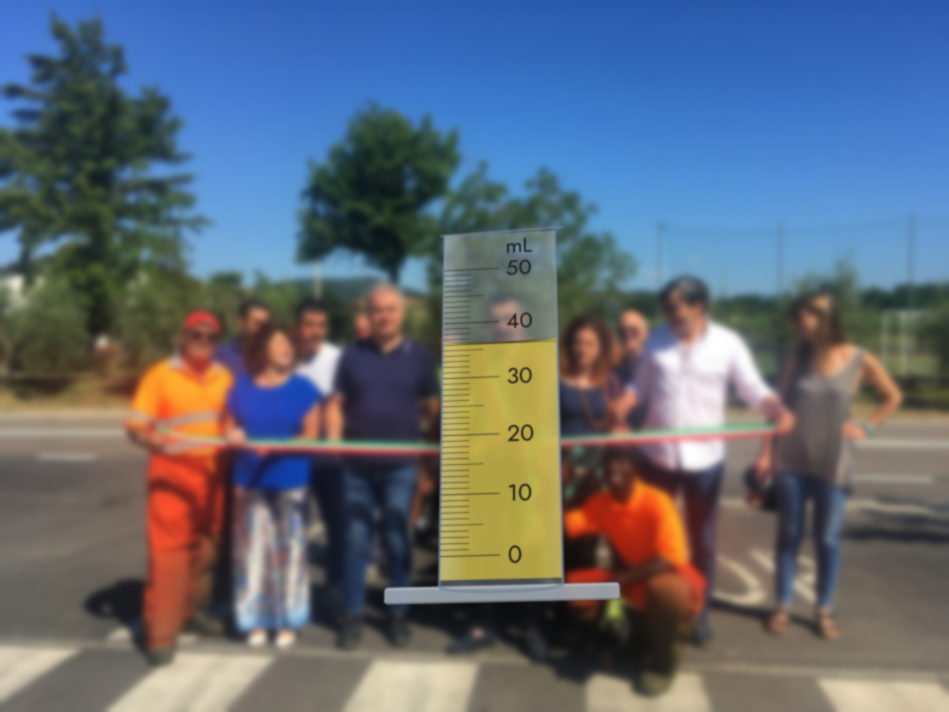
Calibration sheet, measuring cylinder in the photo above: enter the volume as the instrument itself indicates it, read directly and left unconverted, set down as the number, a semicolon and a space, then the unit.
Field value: 36; mL
